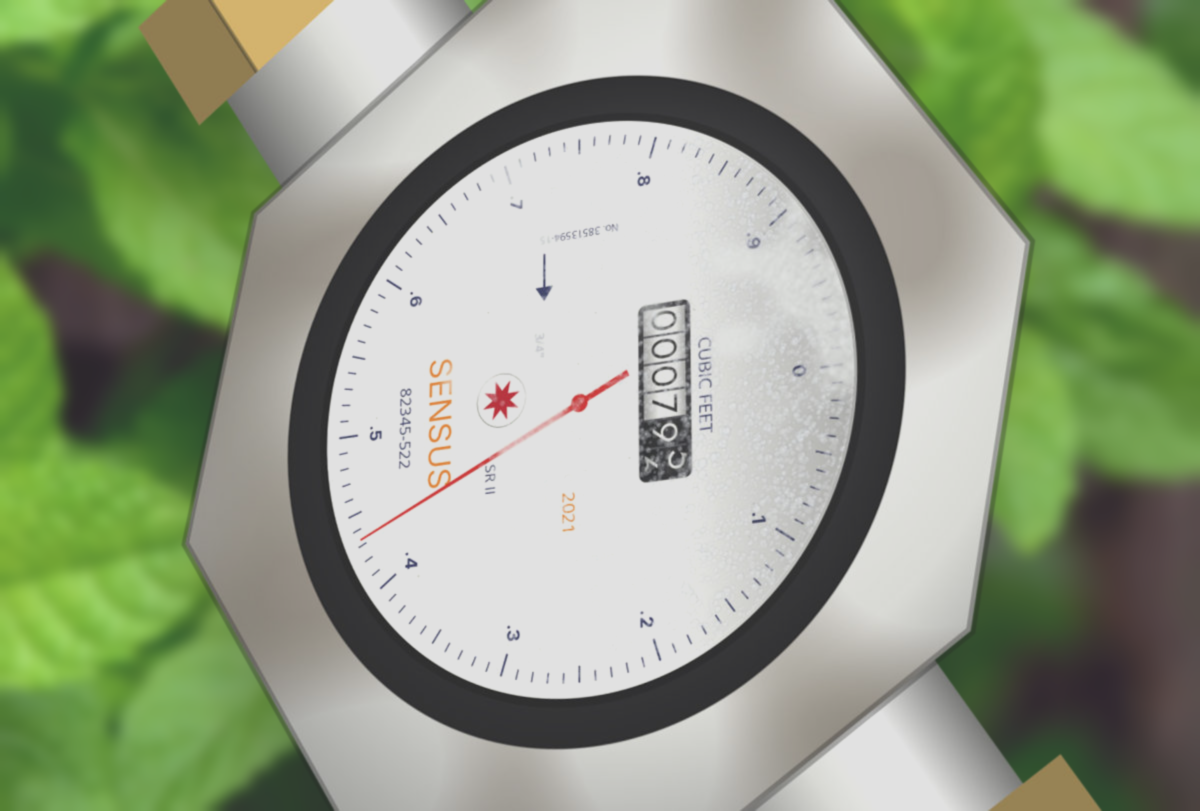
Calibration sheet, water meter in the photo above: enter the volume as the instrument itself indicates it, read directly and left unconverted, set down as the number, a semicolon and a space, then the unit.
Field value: 795.43; ft³
